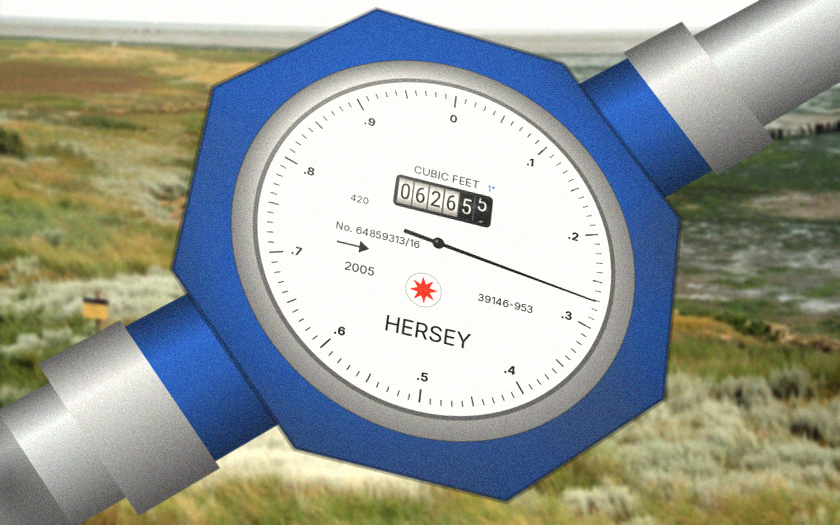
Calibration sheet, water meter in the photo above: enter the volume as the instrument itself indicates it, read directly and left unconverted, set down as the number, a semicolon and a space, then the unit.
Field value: 62655.27; ft³
